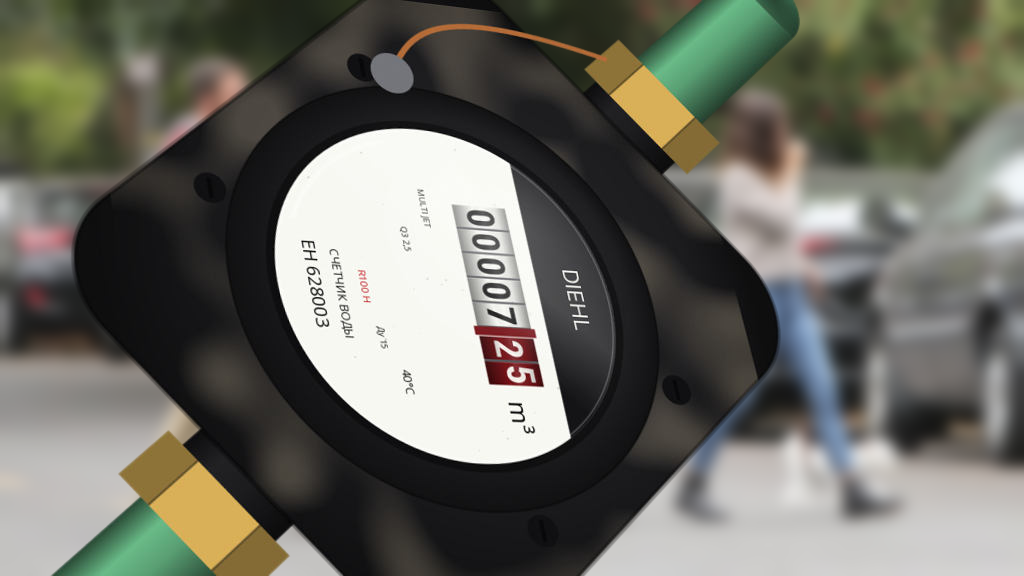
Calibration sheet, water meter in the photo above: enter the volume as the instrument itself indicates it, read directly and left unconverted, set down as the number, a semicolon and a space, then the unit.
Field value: 7.25; m³
